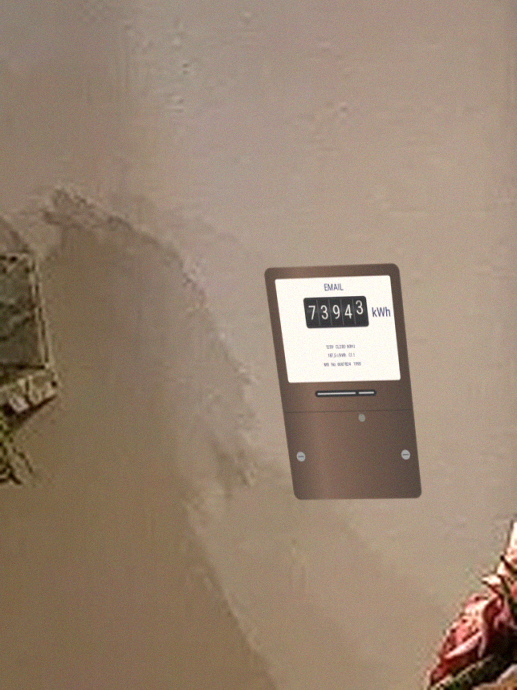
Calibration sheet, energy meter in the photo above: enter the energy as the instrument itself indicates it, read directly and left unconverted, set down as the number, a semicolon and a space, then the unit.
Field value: 73943; kWh
